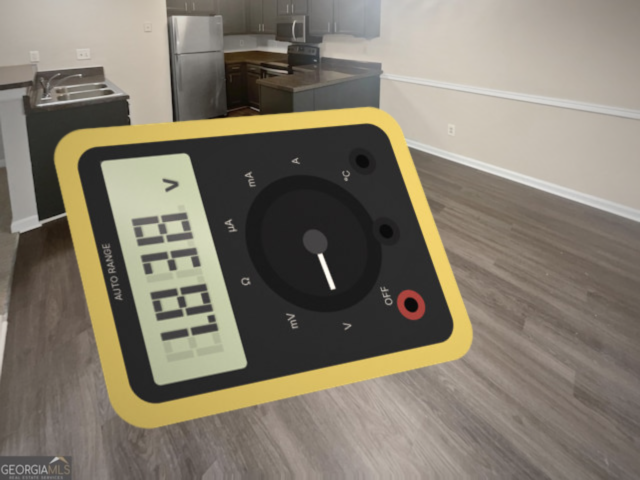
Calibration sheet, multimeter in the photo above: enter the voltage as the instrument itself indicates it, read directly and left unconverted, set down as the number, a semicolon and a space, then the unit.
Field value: 1.838; V
